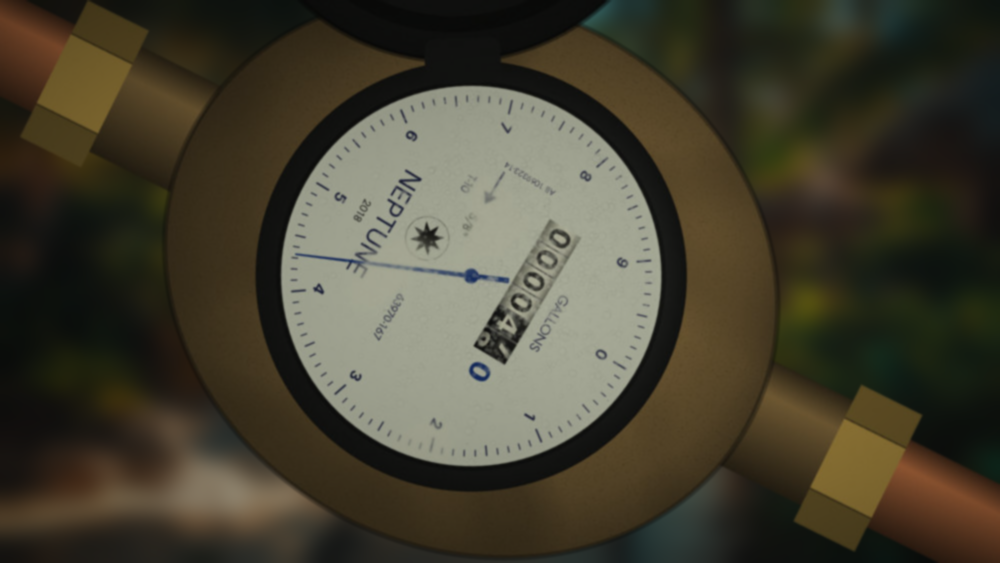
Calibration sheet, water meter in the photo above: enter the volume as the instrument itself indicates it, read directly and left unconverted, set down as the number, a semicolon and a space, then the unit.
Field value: 474.3; gal
